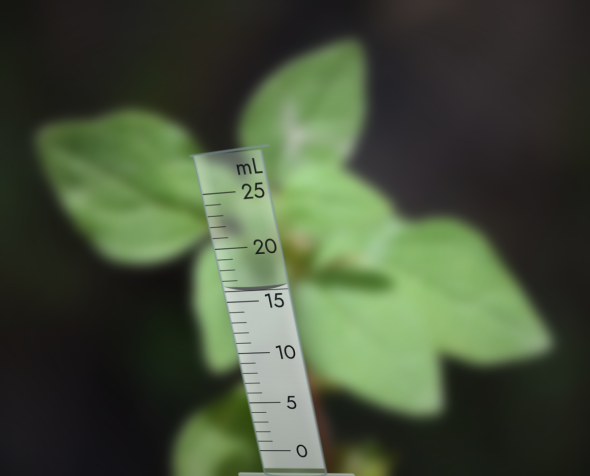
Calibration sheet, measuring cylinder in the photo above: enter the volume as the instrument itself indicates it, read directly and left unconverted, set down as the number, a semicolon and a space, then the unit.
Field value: 16; mL
